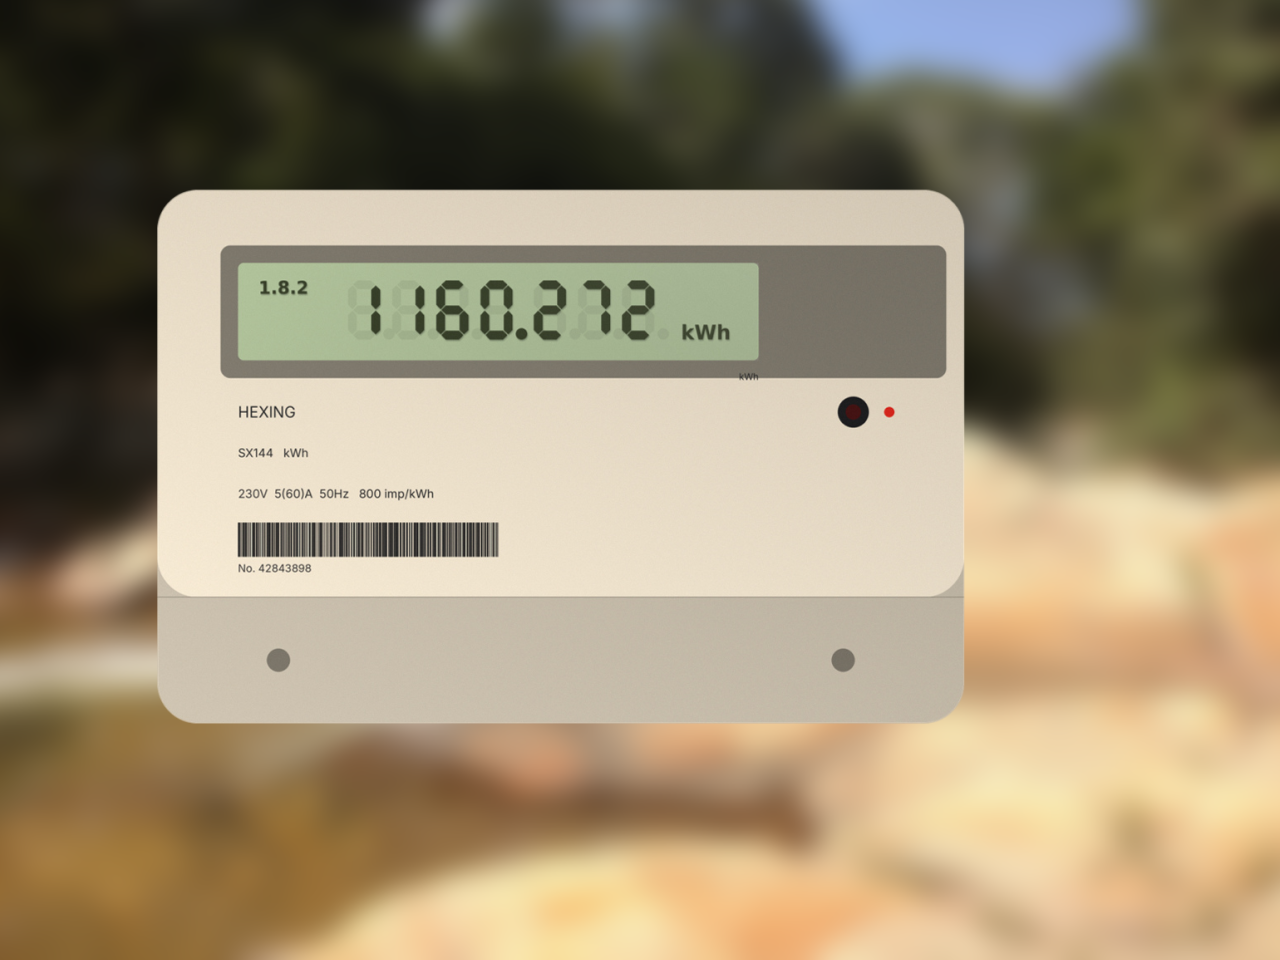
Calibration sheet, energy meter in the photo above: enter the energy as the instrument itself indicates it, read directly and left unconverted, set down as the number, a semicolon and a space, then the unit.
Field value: 1160.272; kWh
